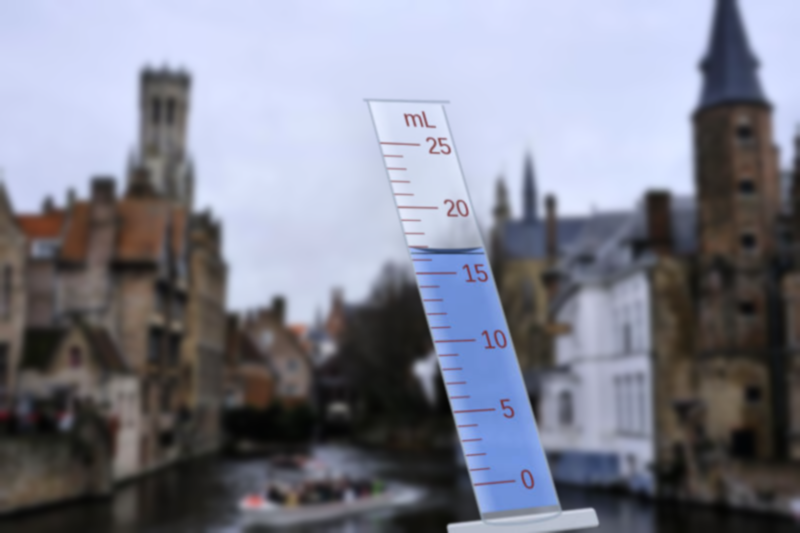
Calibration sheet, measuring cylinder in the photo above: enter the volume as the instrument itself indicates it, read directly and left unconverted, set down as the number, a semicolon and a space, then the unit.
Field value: 16.5; mL
